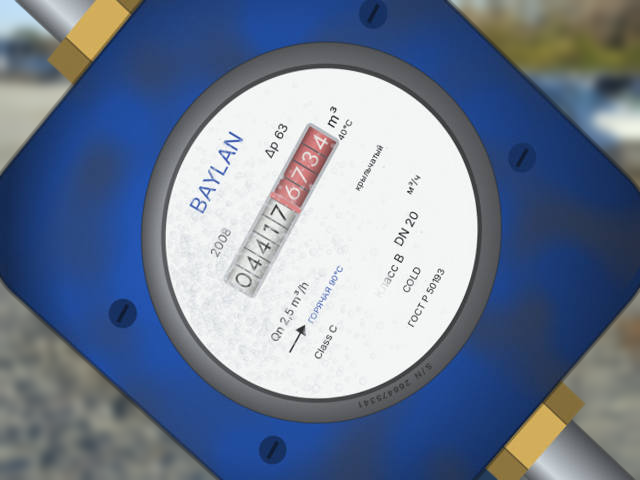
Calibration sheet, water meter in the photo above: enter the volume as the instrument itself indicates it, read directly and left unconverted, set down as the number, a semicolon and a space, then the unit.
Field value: 4417.6734; m³
